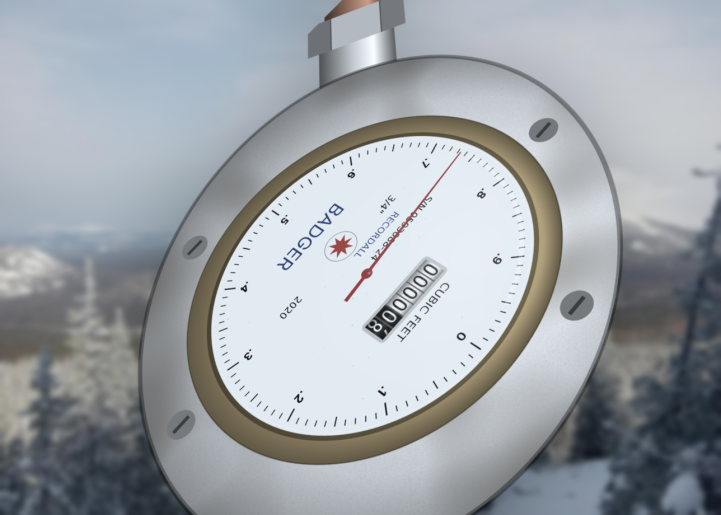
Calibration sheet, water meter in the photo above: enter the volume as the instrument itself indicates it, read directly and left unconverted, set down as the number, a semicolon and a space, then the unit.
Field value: 7.73; ft³
